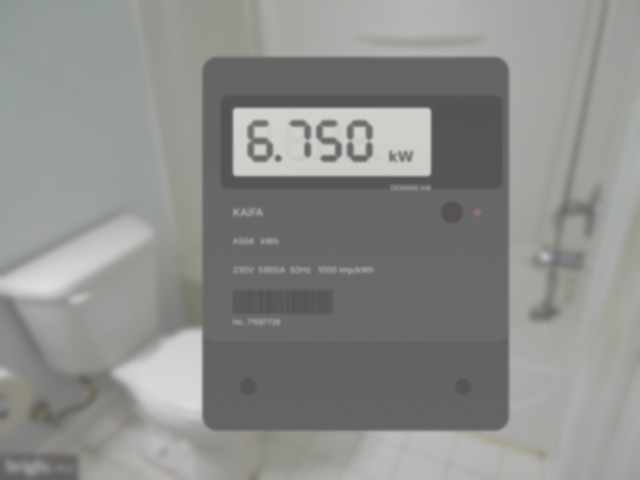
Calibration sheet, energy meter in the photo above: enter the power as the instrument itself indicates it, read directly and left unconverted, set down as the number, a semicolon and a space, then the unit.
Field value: 6.750; kW
